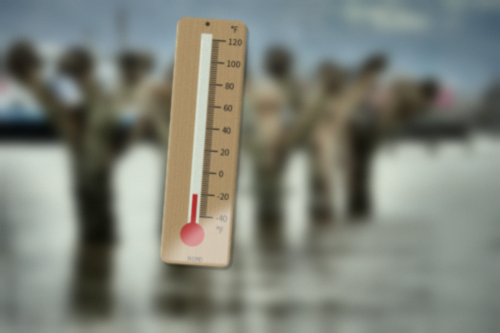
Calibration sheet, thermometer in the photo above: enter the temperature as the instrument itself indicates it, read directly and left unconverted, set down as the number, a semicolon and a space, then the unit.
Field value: -20; °F
